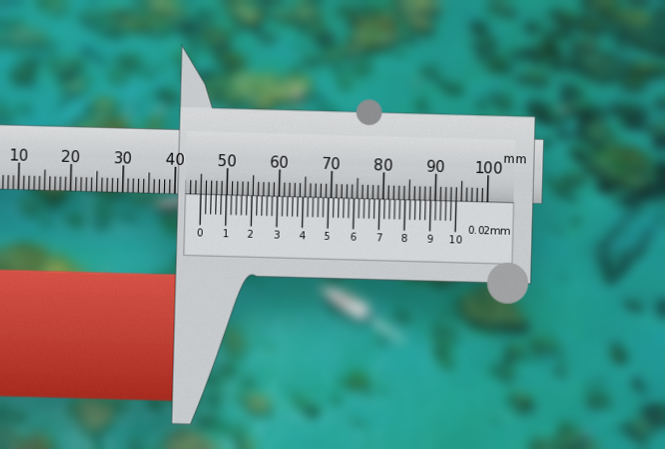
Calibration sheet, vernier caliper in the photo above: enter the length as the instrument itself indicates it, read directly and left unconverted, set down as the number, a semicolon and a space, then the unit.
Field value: 45.0; mm
